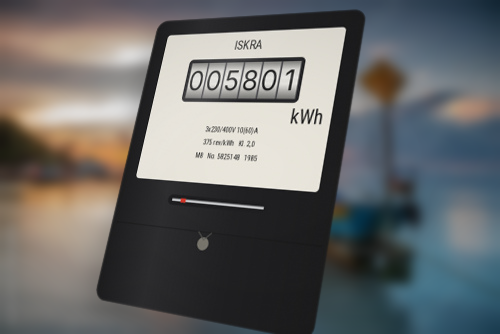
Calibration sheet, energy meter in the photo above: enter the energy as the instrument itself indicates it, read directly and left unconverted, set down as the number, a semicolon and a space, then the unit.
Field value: 5801; kWh
